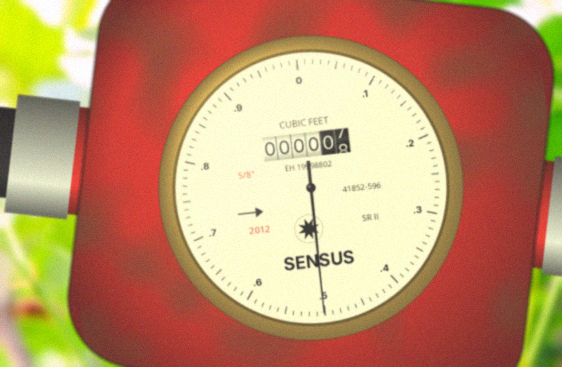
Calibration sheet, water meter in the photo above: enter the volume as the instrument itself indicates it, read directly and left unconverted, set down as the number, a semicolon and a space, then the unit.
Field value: 7.50; ft³
